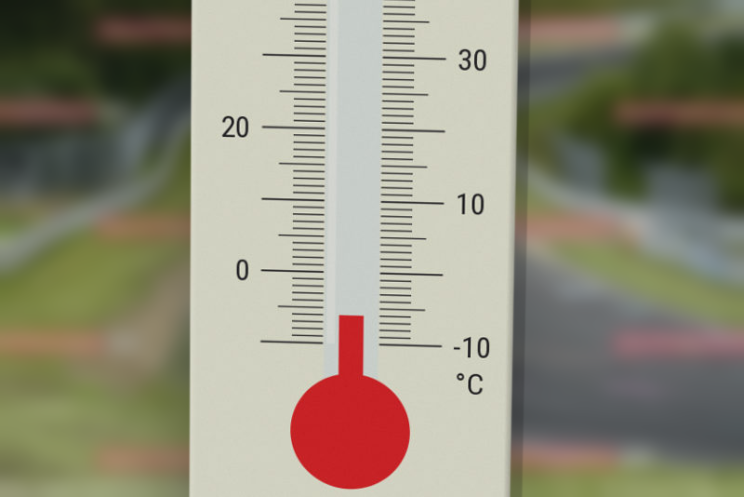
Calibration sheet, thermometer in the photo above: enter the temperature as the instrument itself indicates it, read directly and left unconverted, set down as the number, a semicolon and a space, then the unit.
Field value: -6; °C
